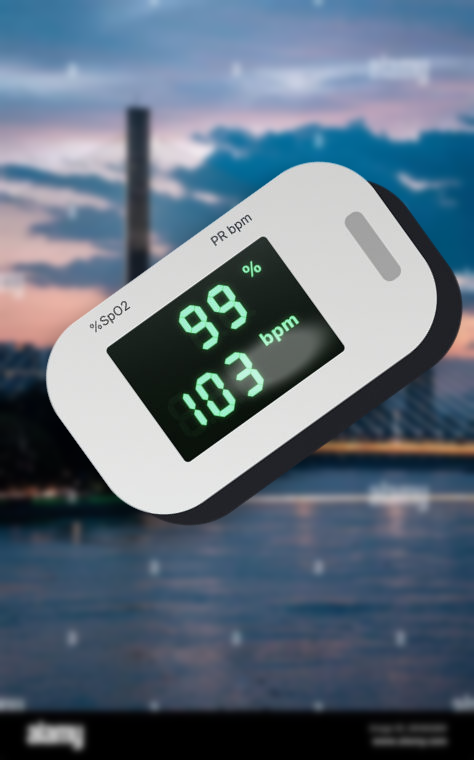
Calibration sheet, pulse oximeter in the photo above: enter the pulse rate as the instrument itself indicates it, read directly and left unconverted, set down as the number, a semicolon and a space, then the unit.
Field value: 103; bpm
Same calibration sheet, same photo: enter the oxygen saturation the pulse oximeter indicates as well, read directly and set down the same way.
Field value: 99; %
